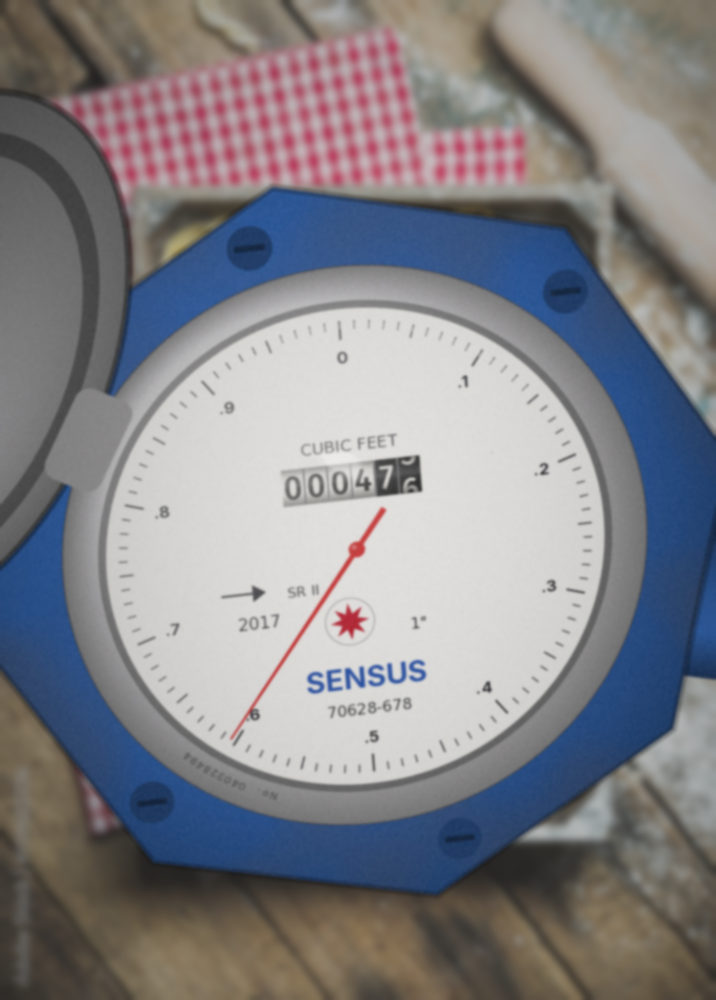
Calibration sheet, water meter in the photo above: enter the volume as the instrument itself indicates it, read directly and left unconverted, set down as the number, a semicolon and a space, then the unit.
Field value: 475.60; ft³
